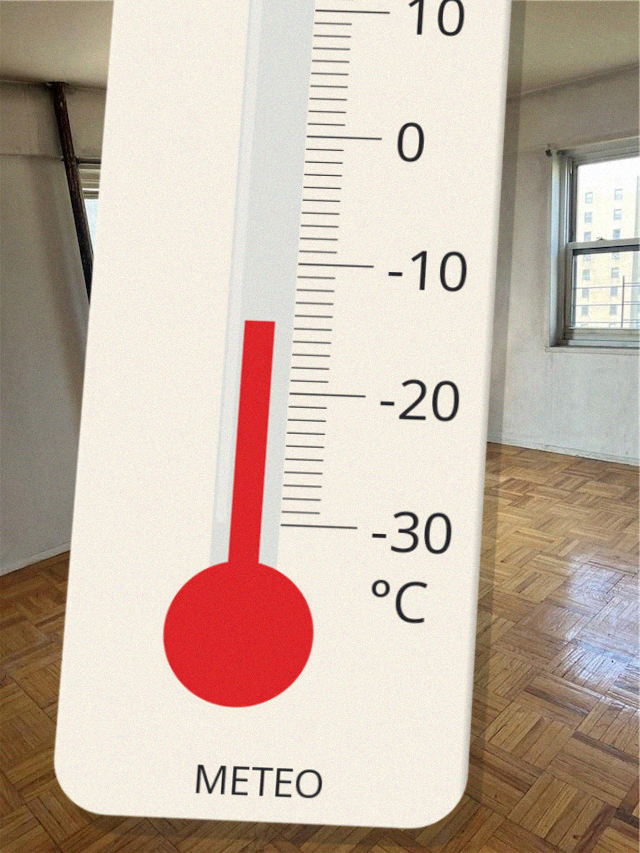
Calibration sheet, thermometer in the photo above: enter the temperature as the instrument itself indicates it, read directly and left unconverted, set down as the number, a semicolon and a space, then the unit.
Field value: -14.5; °C
